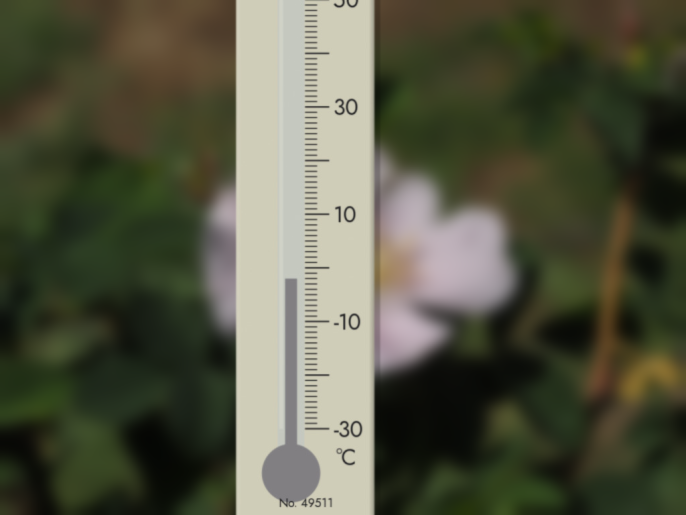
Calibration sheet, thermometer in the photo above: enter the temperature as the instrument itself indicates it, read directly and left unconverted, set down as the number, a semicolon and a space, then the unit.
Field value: -2; °C
